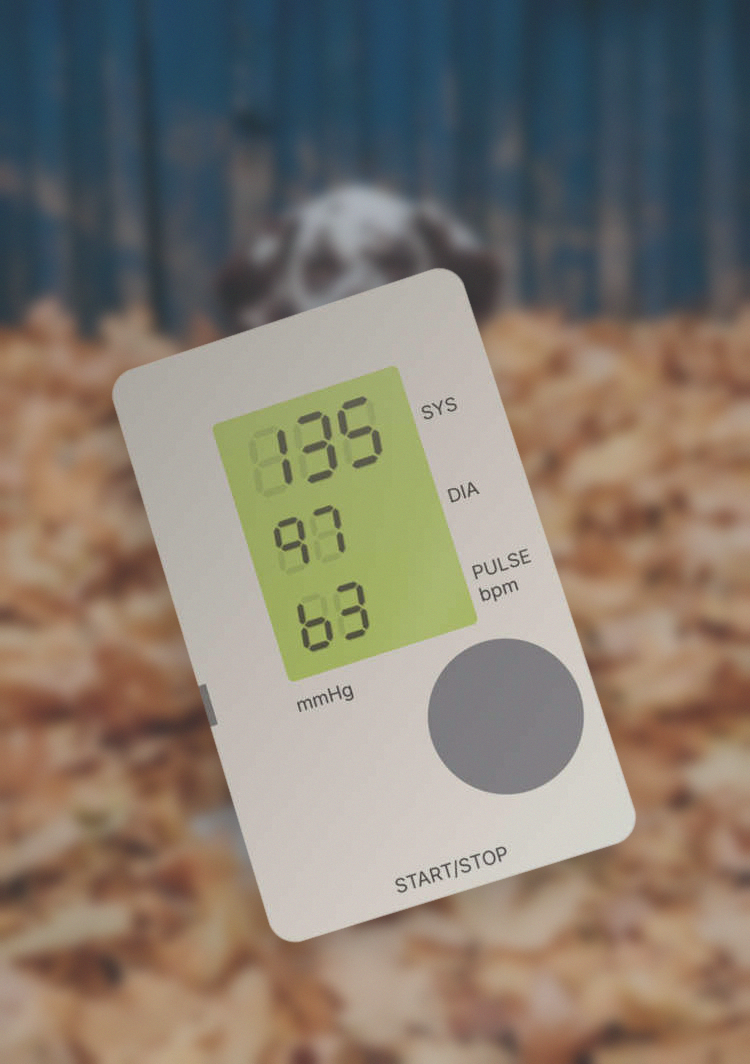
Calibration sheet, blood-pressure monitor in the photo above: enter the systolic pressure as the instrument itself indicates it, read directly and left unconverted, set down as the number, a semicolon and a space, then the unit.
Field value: 135; mmHg
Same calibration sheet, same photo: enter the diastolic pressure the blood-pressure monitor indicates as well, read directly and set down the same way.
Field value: 97; mmHg
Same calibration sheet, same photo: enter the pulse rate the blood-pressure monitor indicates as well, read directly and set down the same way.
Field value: 63; bpm
